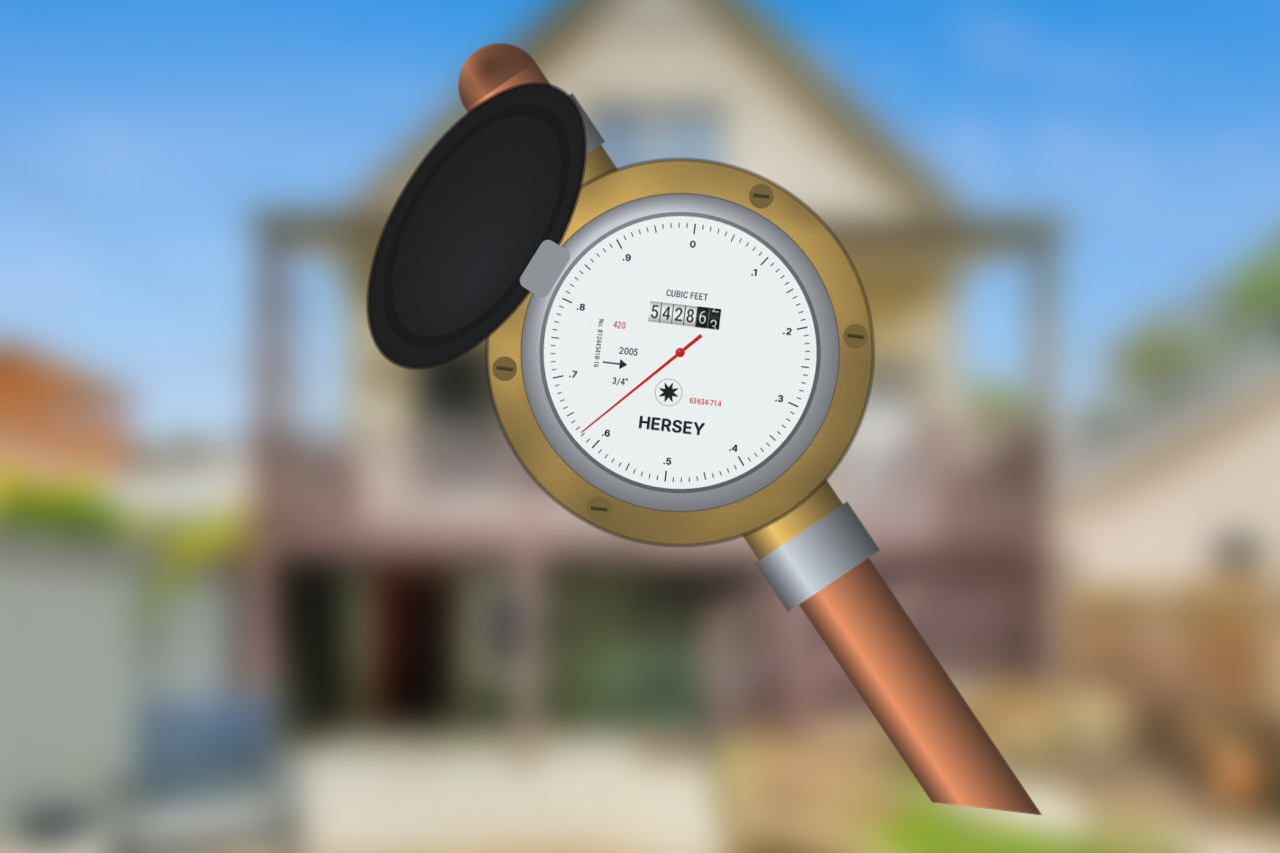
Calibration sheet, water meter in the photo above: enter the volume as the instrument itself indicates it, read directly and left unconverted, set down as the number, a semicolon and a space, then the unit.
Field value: 542862.62; ft³
